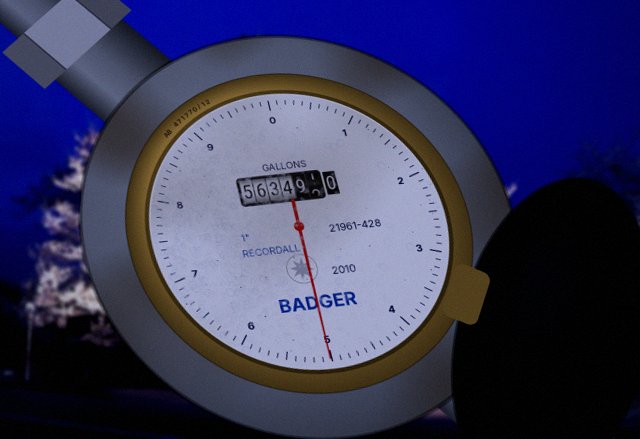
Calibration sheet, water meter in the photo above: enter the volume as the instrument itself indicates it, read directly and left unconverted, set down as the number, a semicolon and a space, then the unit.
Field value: 5634915.0; gal
